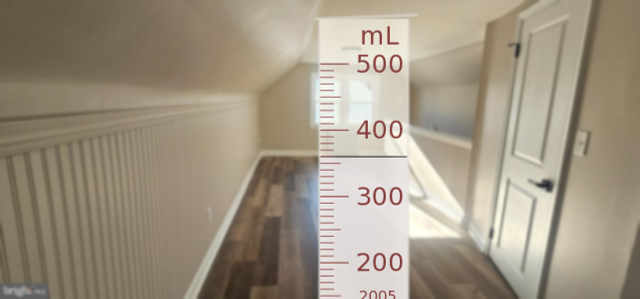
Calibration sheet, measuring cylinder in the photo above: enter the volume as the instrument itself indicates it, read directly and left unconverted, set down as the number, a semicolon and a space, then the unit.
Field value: 360; mL
